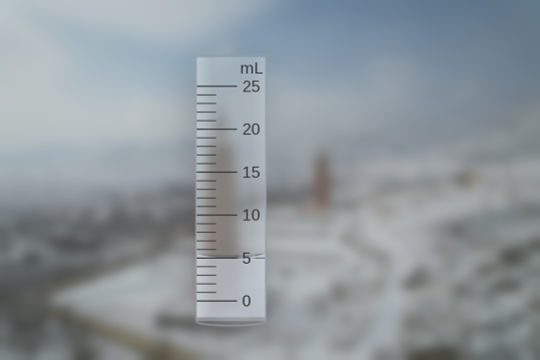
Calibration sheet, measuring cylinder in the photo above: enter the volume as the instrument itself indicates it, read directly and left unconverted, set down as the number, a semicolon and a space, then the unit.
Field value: 5; mL
